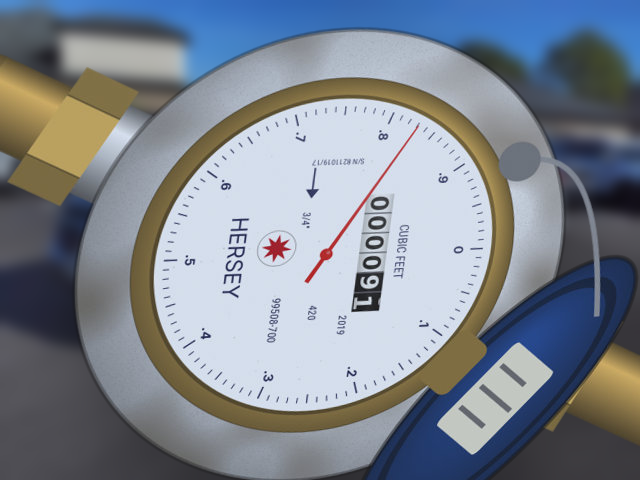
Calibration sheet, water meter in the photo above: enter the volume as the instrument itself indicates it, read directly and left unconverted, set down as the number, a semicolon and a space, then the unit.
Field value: 90.83; ft³
